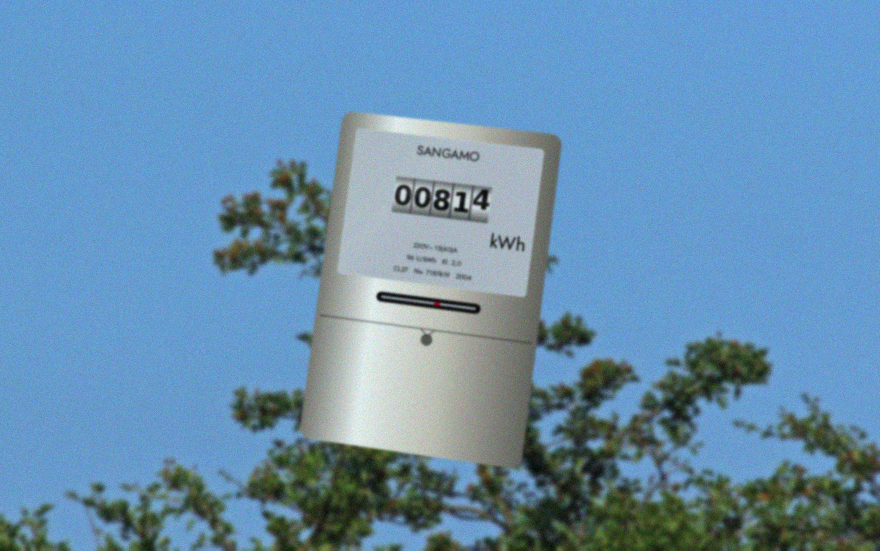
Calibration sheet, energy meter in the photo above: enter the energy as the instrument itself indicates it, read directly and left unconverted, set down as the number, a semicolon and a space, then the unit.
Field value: 814; kWh
